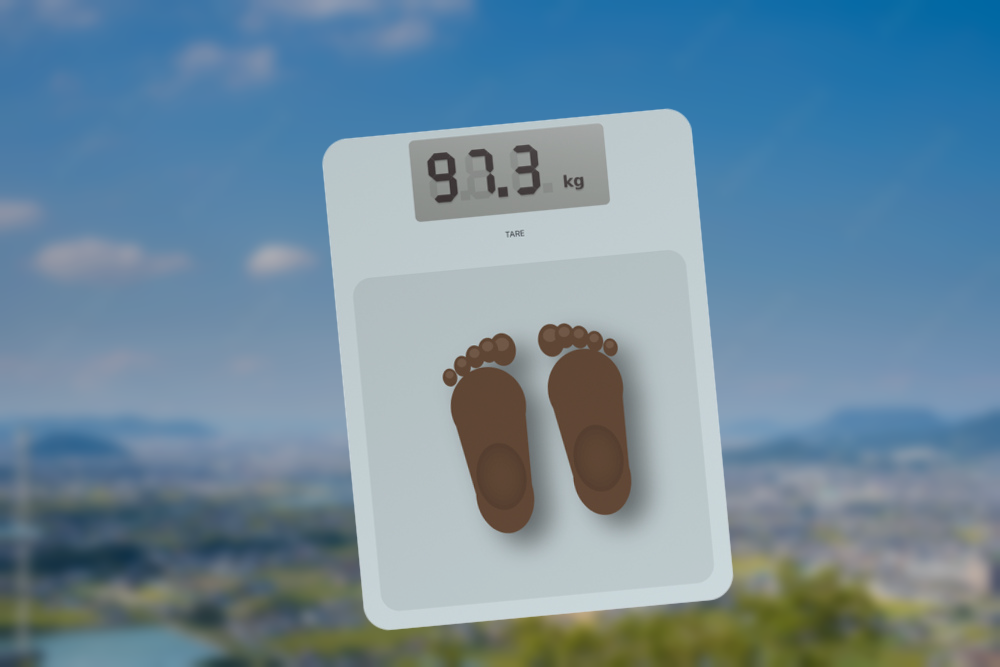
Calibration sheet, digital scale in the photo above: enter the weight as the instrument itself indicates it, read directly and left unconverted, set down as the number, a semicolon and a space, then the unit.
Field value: 97.3; kg
